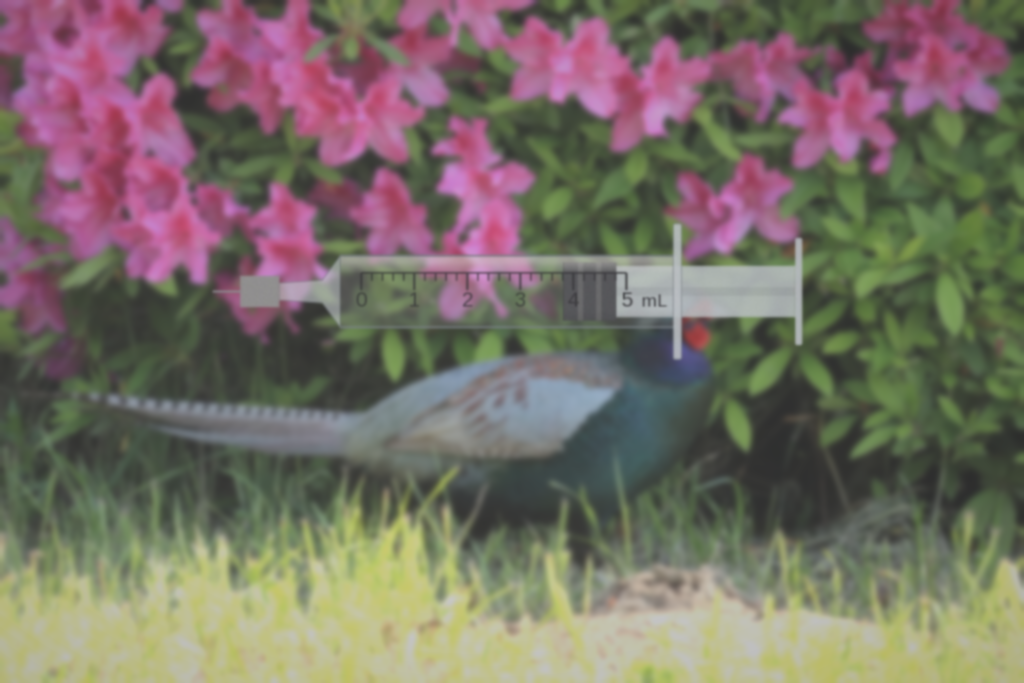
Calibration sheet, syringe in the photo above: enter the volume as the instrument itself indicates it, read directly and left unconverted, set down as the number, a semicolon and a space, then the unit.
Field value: 3.8; mL
